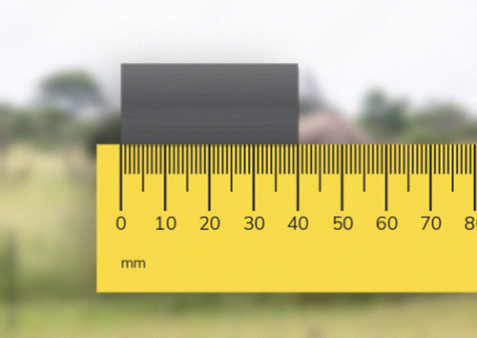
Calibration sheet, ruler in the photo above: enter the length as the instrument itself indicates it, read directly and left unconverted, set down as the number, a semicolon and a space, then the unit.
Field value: 40; mm
